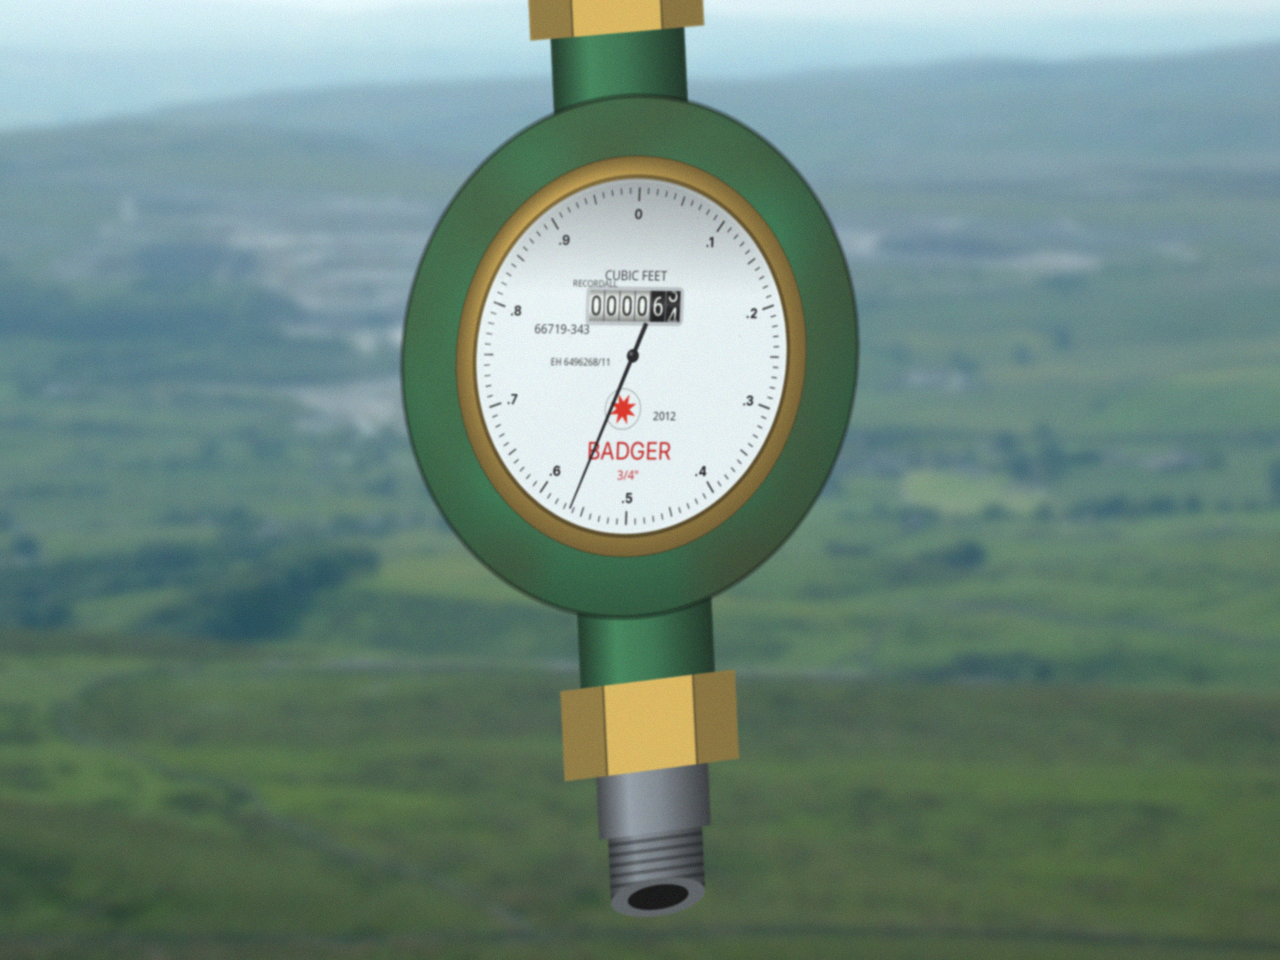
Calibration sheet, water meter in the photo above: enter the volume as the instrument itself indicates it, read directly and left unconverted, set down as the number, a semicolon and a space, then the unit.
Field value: 63.56; ft³
